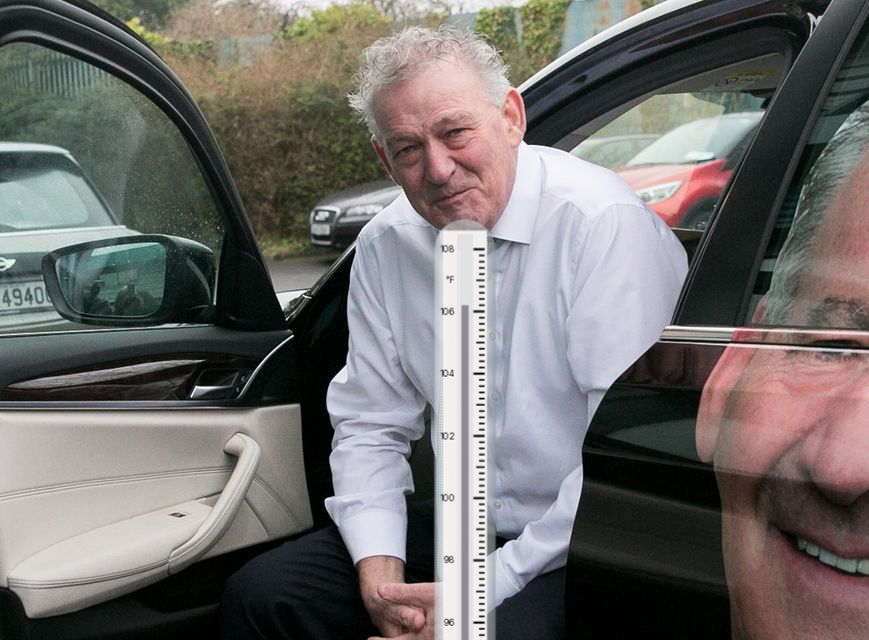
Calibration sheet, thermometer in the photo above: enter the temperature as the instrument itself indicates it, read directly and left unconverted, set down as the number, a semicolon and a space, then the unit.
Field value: 106.2; °F
